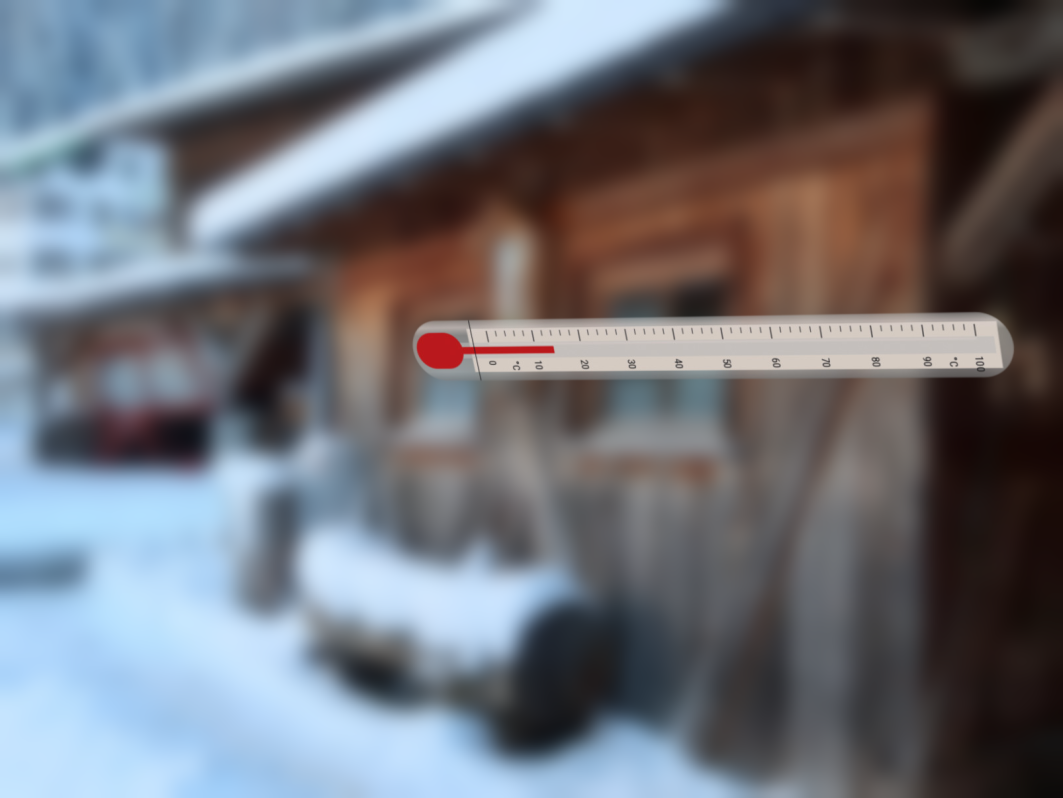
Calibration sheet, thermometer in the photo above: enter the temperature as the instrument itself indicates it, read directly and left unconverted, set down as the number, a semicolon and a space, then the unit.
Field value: 14; °C
